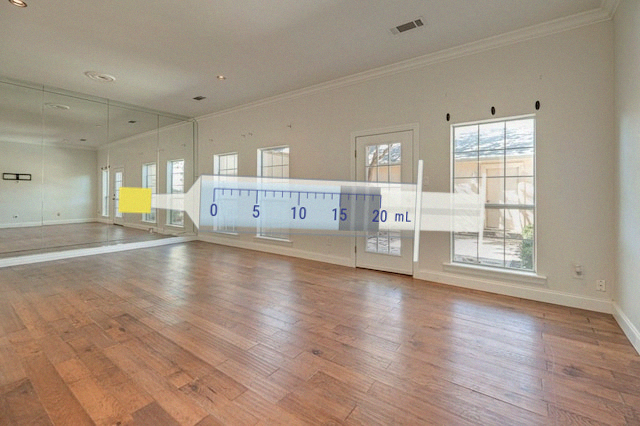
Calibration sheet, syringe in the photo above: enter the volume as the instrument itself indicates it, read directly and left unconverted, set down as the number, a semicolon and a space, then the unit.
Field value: 15; mL
